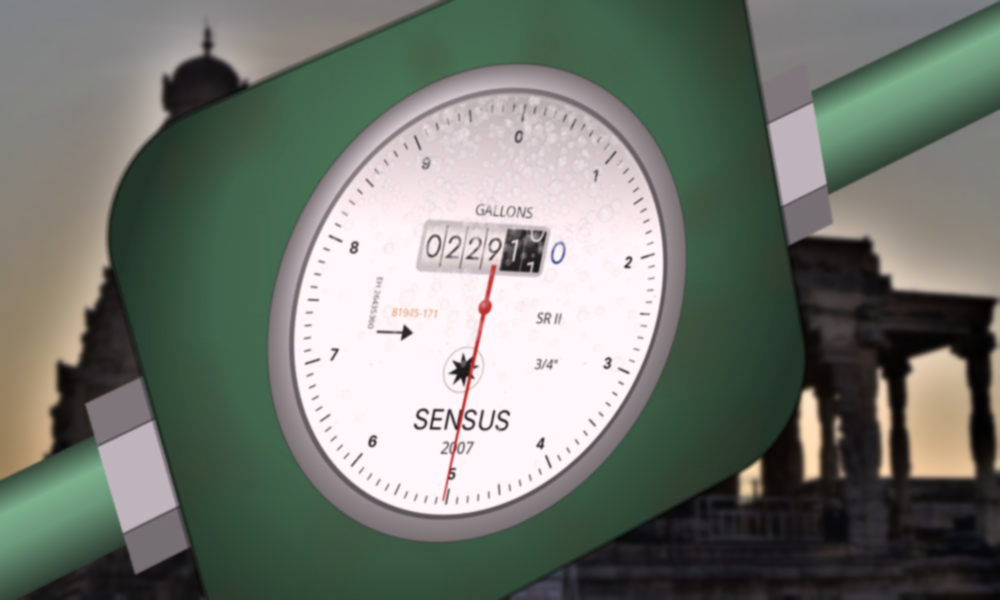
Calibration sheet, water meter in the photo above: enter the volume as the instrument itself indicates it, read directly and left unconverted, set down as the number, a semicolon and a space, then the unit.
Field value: 229105.0; gal
